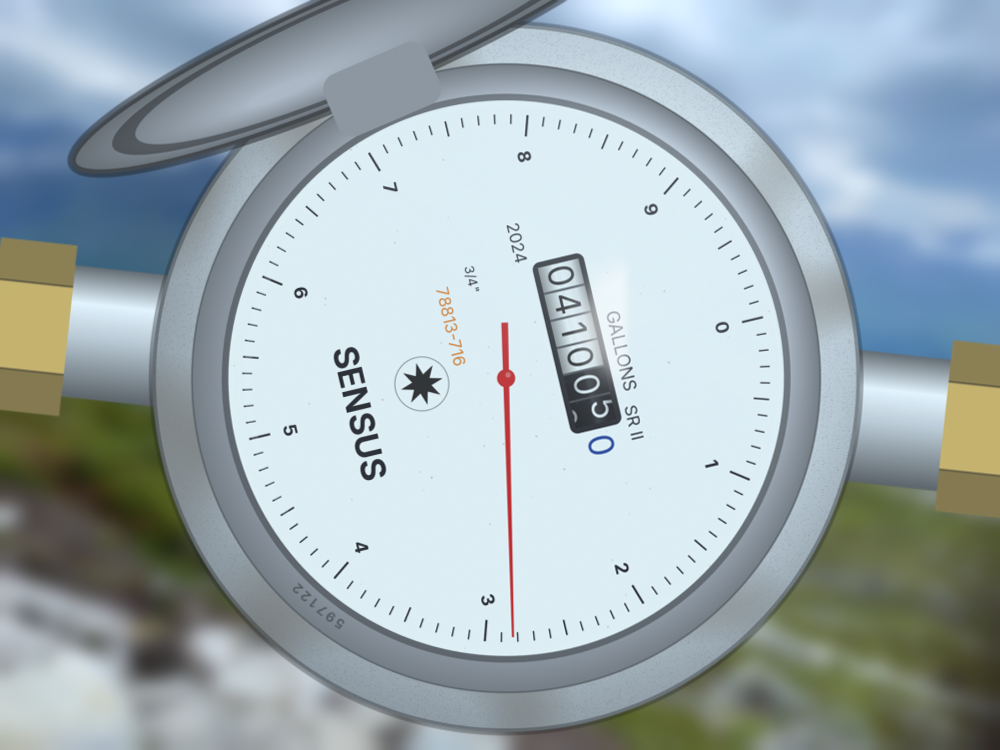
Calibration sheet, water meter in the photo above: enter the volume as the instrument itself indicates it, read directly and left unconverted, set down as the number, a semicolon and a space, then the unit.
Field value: 410052.8; gal
